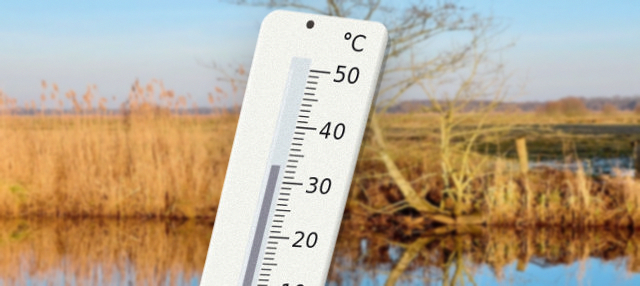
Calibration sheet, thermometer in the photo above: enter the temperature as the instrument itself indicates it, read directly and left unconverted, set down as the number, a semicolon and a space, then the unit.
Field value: 33; °C
